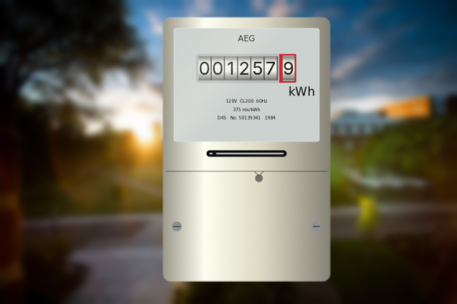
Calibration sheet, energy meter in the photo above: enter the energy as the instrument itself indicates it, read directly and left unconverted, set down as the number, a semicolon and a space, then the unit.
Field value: 1257.9; kWh
